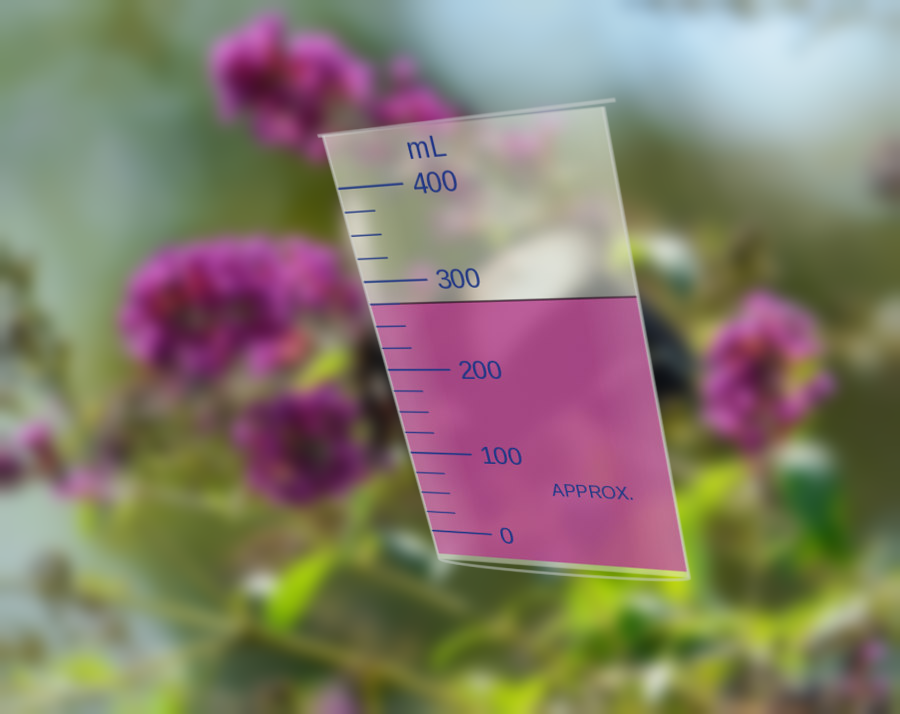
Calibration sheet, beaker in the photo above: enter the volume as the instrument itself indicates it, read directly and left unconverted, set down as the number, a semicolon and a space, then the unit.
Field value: 275; mL
